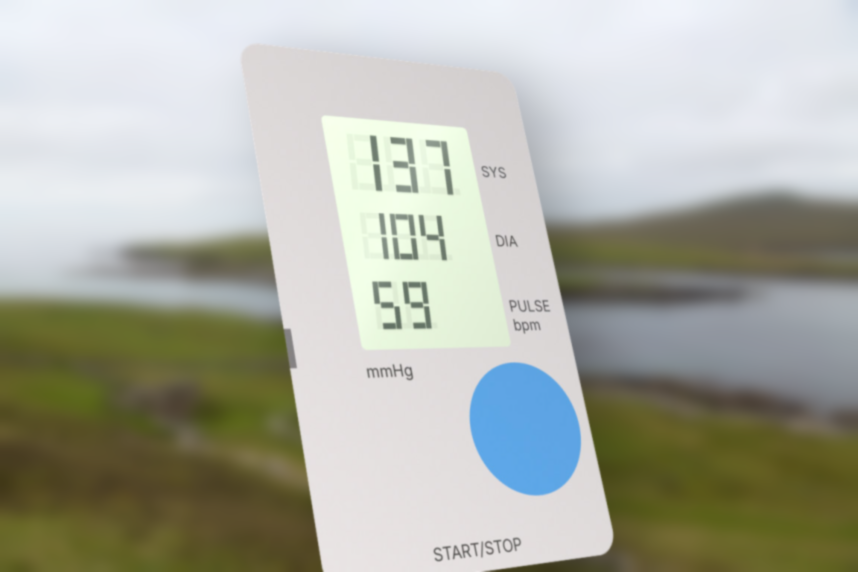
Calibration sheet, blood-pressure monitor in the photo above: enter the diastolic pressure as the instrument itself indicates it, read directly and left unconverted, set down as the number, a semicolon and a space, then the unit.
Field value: 104; mmHg
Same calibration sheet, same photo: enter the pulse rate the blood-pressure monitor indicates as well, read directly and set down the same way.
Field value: 59; bpm
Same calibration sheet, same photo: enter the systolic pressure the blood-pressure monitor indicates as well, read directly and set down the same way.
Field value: 137; mmHg
